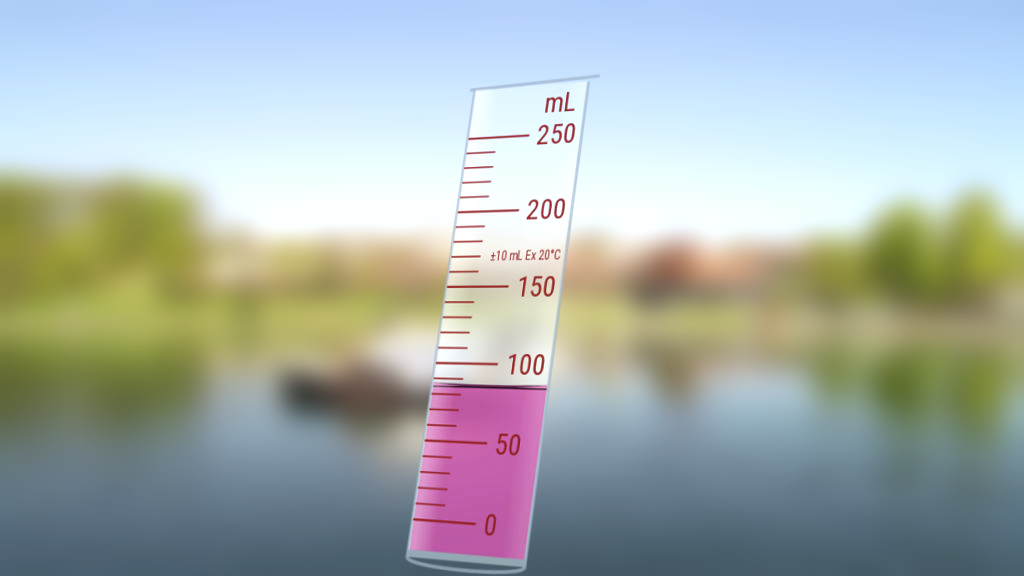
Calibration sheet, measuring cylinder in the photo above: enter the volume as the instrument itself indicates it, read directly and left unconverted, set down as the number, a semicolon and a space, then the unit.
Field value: 85; mL
